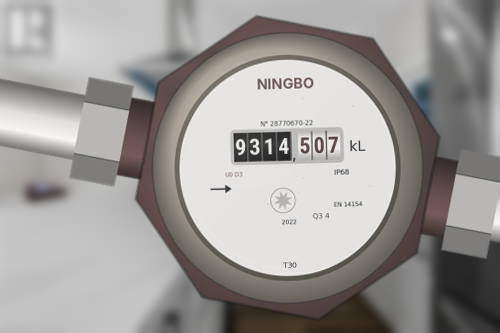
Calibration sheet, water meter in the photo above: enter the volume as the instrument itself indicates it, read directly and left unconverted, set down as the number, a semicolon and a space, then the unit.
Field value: 9314.507; kL
